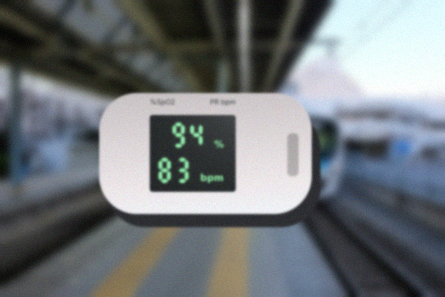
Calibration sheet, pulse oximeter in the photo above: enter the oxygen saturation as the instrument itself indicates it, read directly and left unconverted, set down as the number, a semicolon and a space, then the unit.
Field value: 94; %
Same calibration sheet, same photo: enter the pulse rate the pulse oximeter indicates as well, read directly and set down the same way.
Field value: 83; bpm
